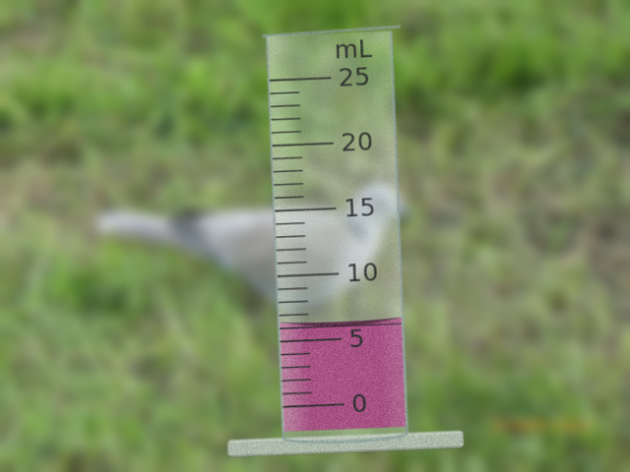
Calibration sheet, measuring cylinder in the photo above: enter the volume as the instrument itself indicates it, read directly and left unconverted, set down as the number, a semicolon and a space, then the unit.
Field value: 6; mL
